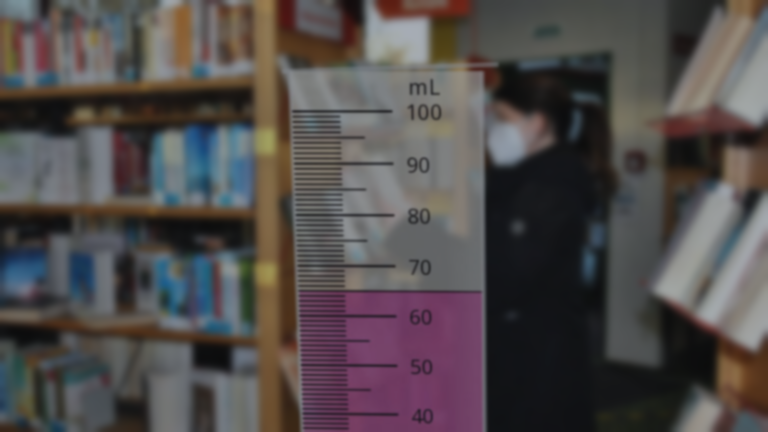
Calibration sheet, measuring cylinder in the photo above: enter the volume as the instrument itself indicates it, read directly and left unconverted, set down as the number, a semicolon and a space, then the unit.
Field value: 65; mL
